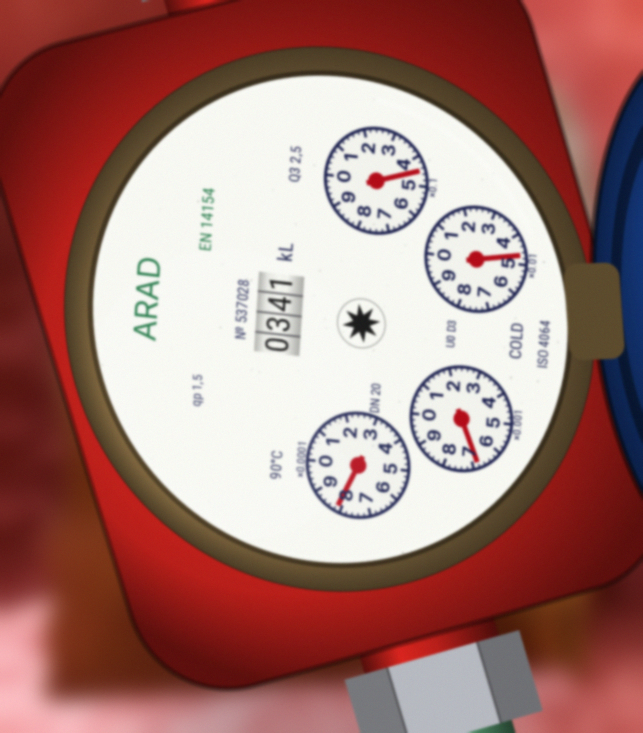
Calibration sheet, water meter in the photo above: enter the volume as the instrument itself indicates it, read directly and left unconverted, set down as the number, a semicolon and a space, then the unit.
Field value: 341.4468; kL
